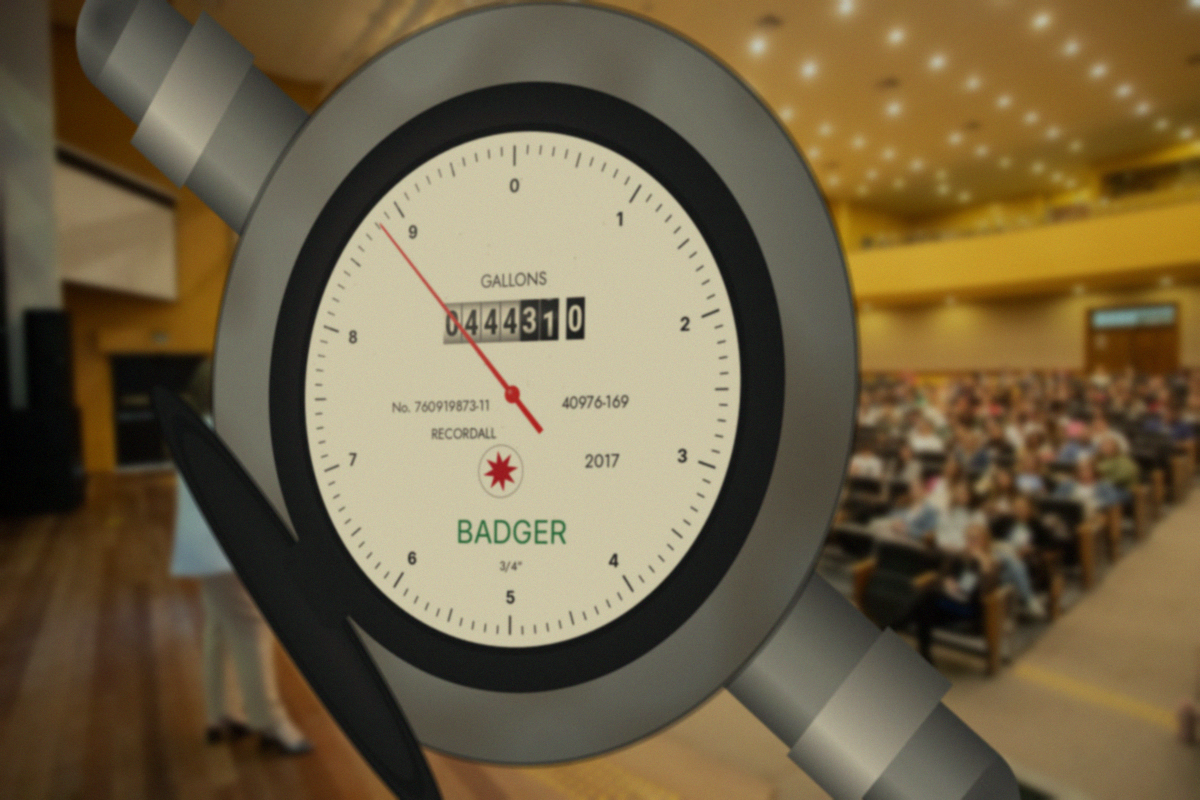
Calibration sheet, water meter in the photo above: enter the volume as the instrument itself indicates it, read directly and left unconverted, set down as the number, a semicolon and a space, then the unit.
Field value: 444308.8; gal
